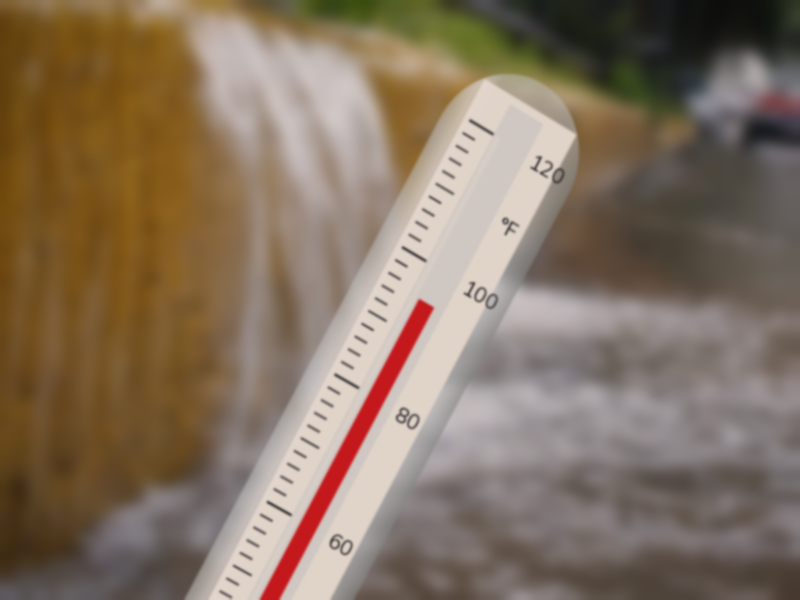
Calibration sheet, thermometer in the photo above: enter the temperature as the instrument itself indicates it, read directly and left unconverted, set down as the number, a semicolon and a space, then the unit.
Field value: 95; °F
